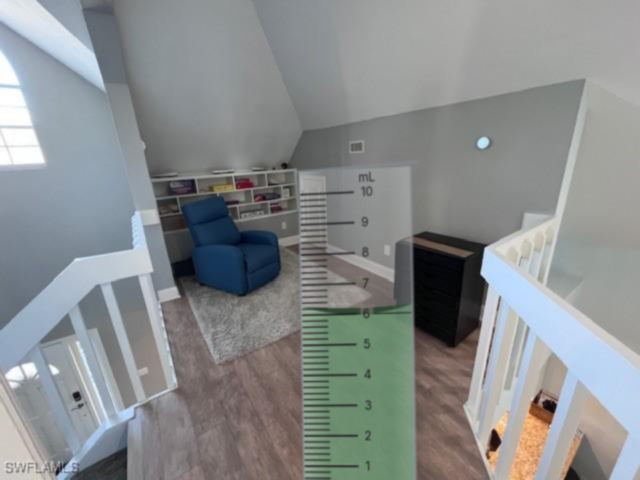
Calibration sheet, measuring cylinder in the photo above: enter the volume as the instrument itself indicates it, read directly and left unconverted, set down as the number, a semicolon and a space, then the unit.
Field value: 6; mL
